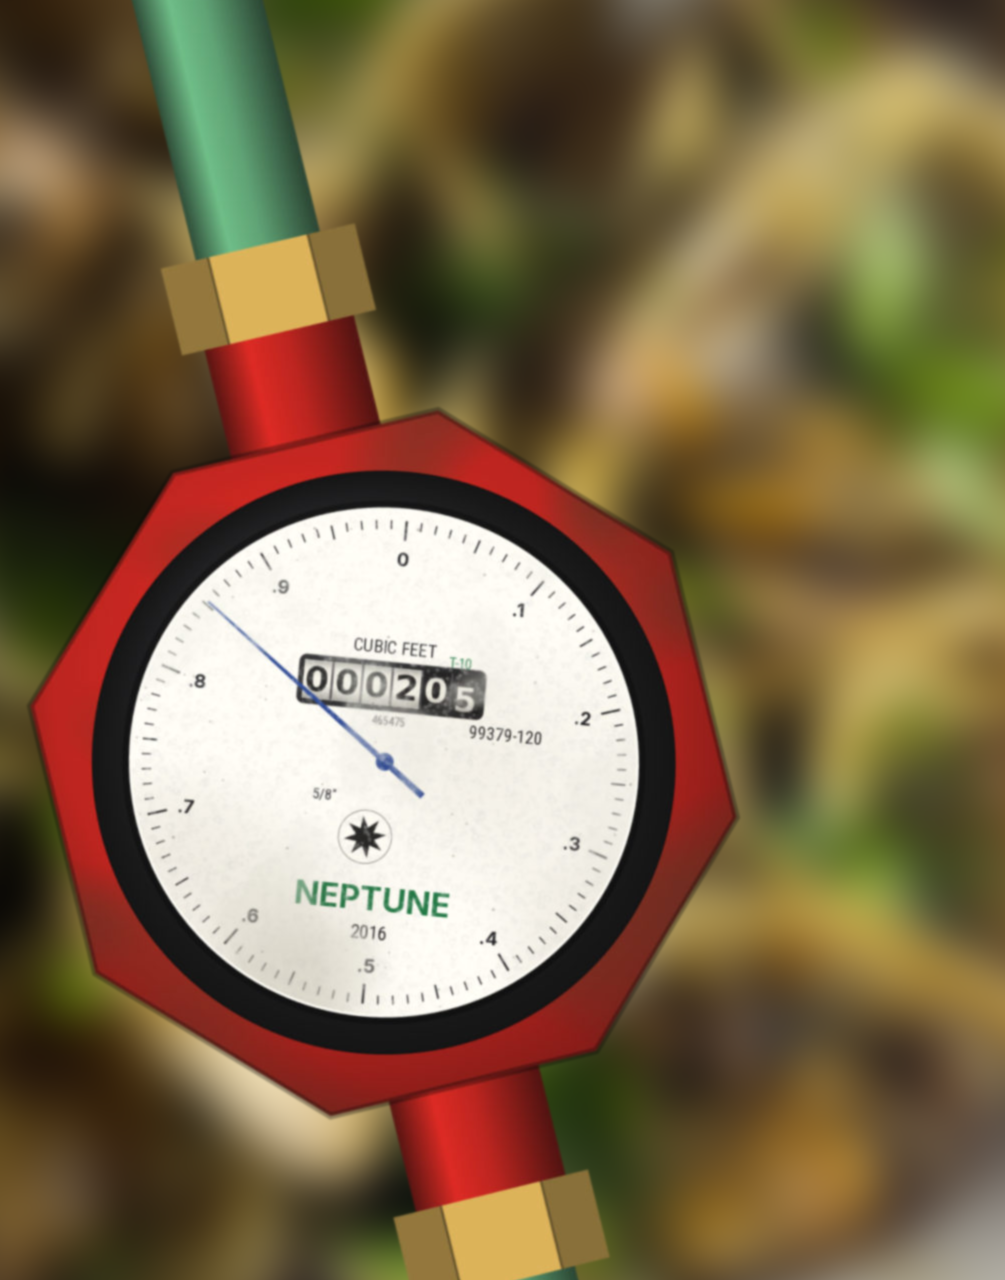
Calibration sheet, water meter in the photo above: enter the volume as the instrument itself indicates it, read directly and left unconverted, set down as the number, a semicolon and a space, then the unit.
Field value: 204.85; ft³
